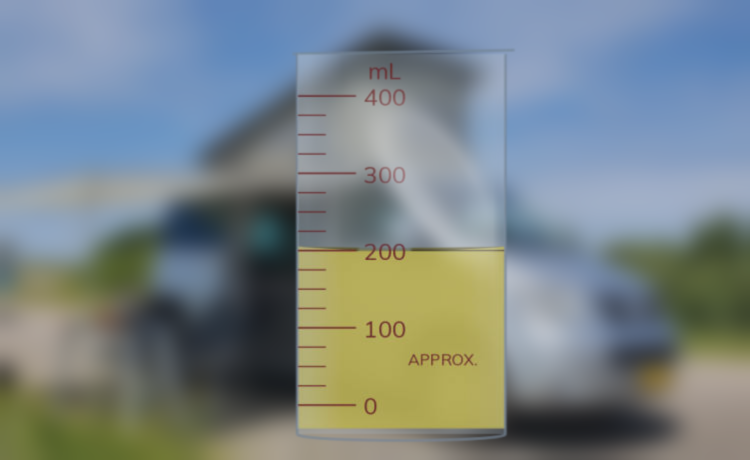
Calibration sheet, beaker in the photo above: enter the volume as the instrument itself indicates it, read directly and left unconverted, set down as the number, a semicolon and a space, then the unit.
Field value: 200; mL
